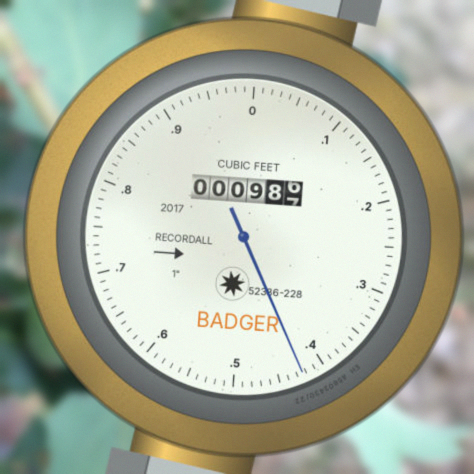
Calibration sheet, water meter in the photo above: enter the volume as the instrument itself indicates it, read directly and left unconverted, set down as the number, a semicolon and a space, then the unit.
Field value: 986.42; ft³
